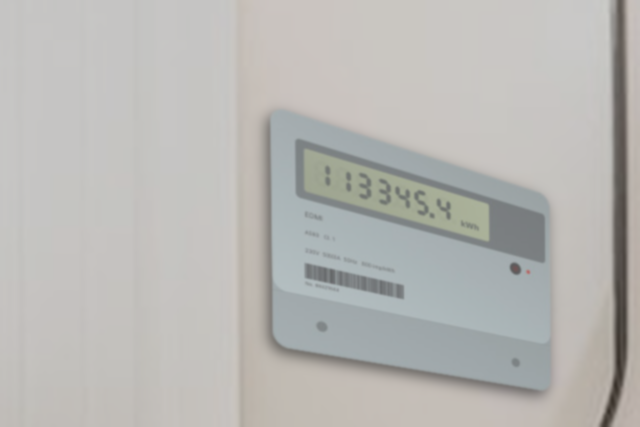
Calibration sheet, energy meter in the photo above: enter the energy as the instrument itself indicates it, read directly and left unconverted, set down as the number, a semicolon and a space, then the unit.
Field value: 113345.4; kWh
